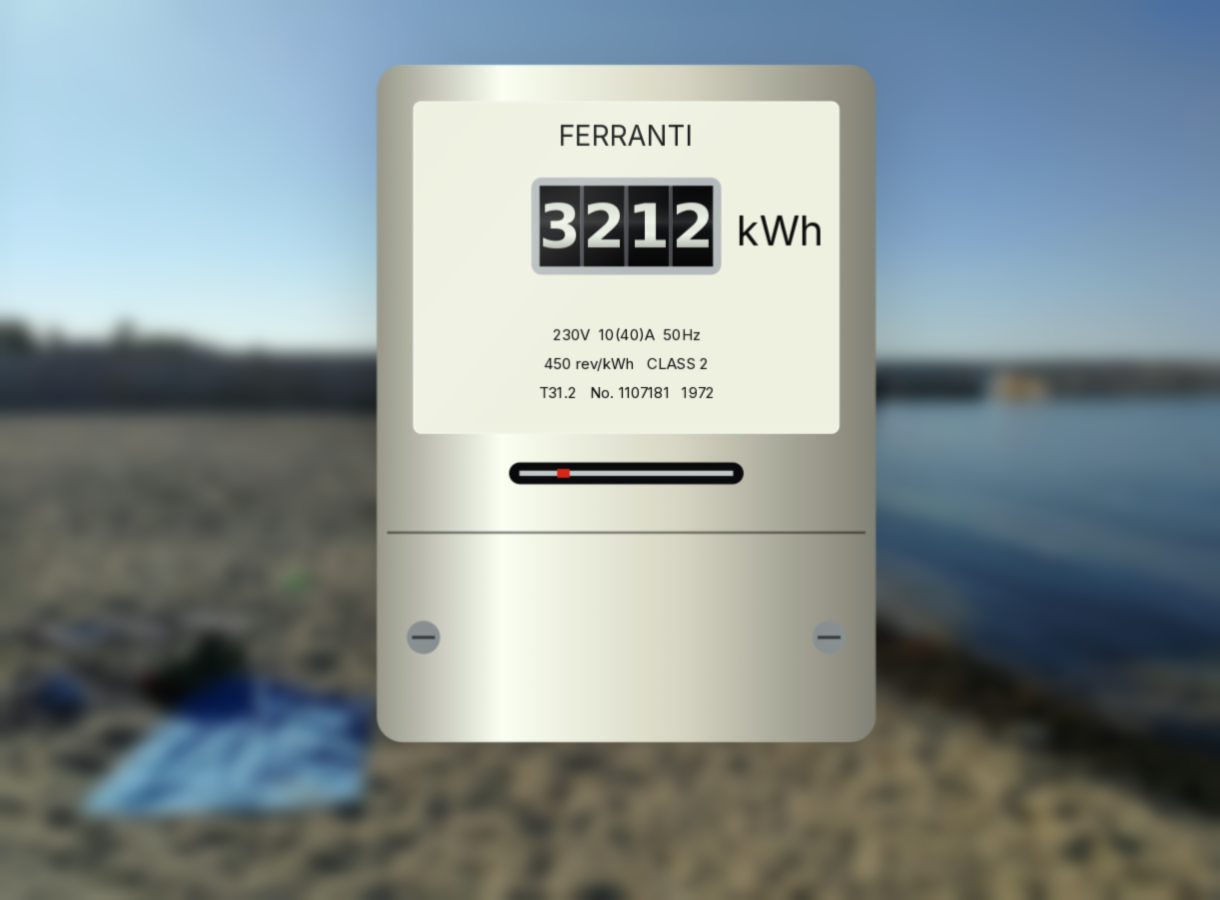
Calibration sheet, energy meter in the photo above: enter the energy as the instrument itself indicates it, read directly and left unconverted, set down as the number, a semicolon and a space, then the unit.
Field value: 3212; kWh
